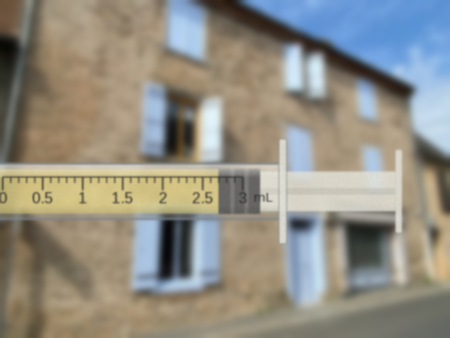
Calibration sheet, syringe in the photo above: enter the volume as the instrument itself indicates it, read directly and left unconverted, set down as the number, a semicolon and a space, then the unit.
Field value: 2.7; mL
